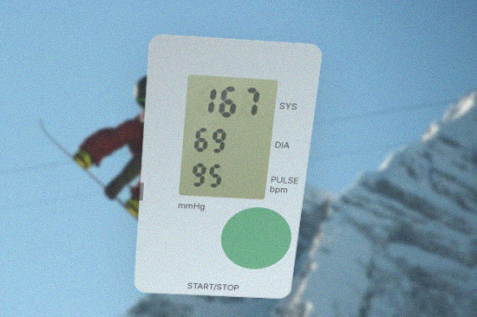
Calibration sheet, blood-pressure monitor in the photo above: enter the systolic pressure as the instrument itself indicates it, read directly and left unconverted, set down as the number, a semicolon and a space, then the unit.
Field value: 167; mmHg
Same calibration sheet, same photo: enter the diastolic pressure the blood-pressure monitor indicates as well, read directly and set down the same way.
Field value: 69; mmHg
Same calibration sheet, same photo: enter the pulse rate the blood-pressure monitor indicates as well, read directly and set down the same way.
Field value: 95; bpm
